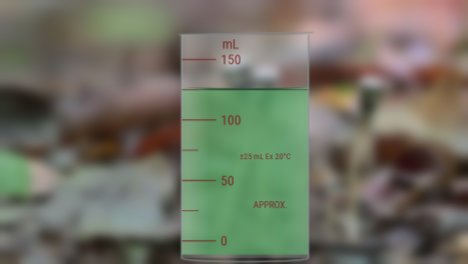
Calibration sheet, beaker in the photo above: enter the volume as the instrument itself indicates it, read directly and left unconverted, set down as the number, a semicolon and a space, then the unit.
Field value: 125; mL
